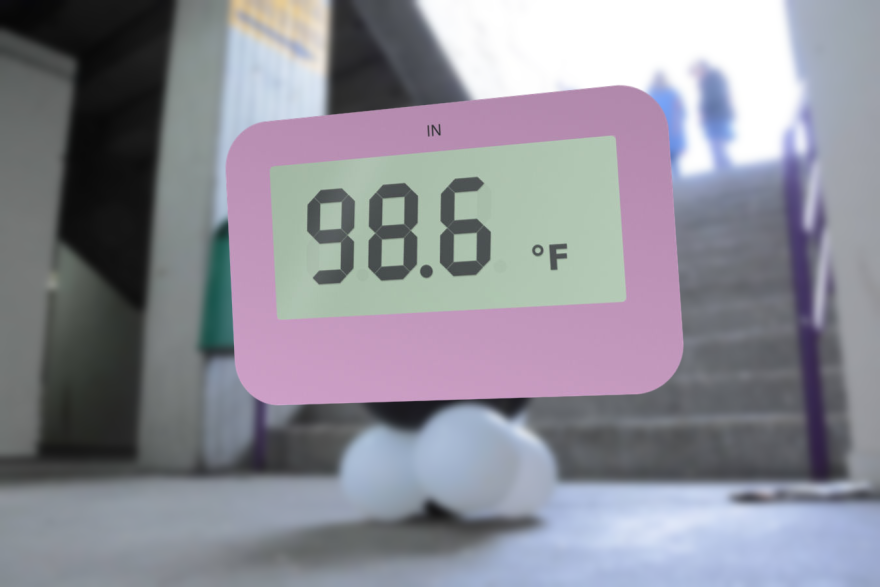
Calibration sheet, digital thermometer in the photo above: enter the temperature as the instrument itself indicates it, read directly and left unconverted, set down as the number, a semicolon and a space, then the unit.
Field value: 98.6; °F
